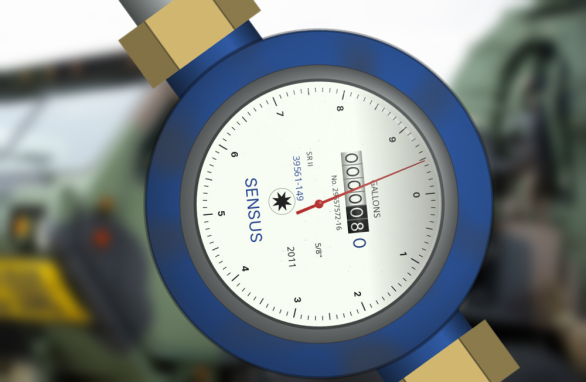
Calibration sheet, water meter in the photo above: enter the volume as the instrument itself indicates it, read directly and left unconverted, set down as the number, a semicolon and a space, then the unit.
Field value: 79.5; gal
